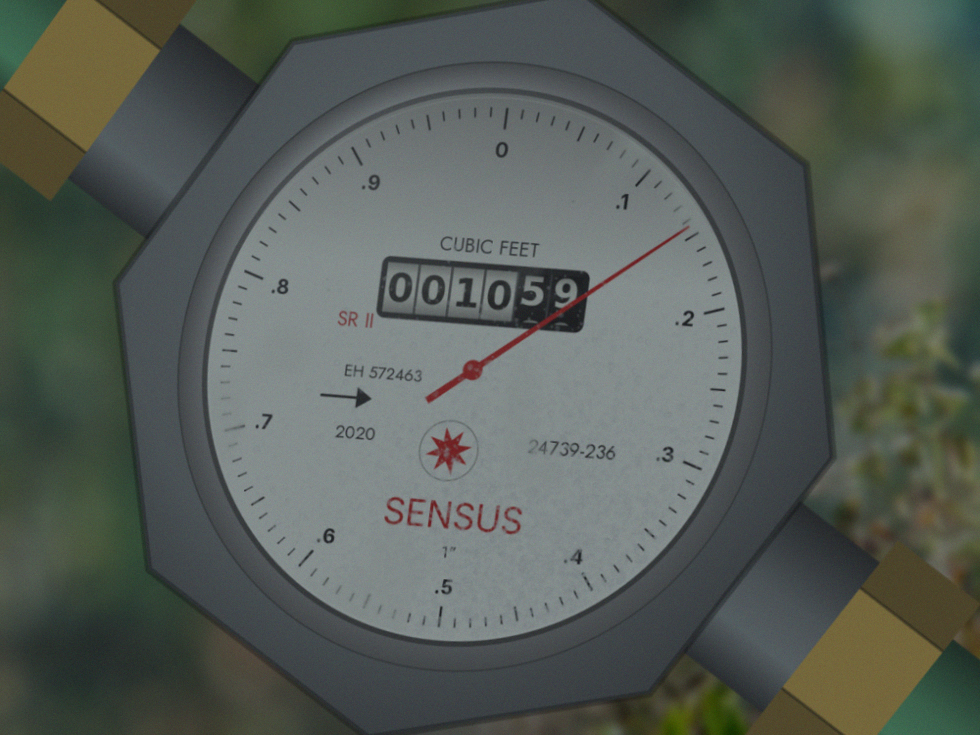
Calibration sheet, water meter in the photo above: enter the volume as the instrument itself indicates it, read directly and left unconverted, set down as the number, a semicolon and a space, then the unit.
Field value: 1059.14; ft³
